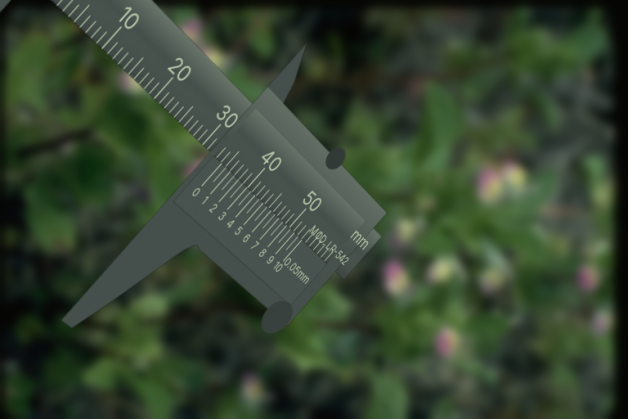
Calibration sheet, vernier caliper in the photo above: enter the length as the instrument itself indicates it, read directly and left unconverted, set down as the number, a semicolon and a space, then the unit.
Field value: 34.2; mm
